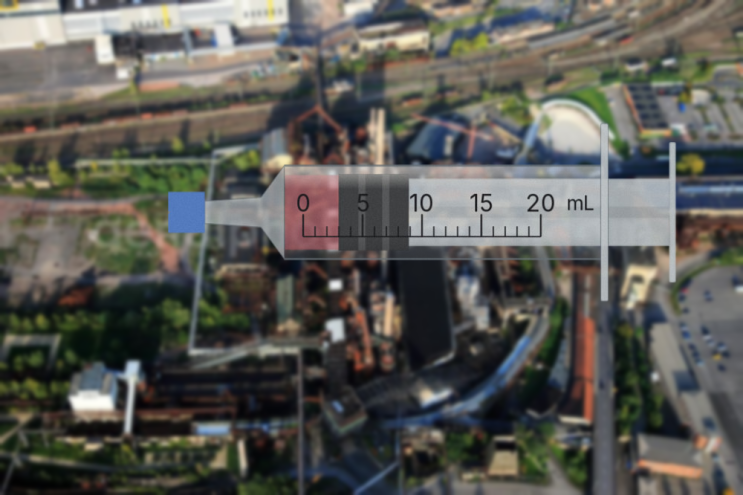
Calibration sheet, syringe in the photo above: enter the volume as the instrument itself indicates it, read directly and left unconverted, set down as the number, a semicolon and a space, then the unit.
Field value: 3; mL
